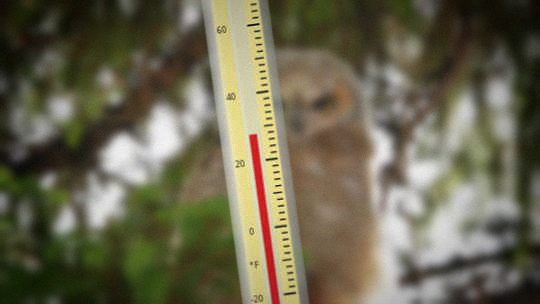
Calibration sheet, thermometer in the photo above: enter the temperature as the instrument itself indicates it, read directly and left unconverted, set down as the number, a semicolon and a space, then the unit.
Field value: 28; °F
